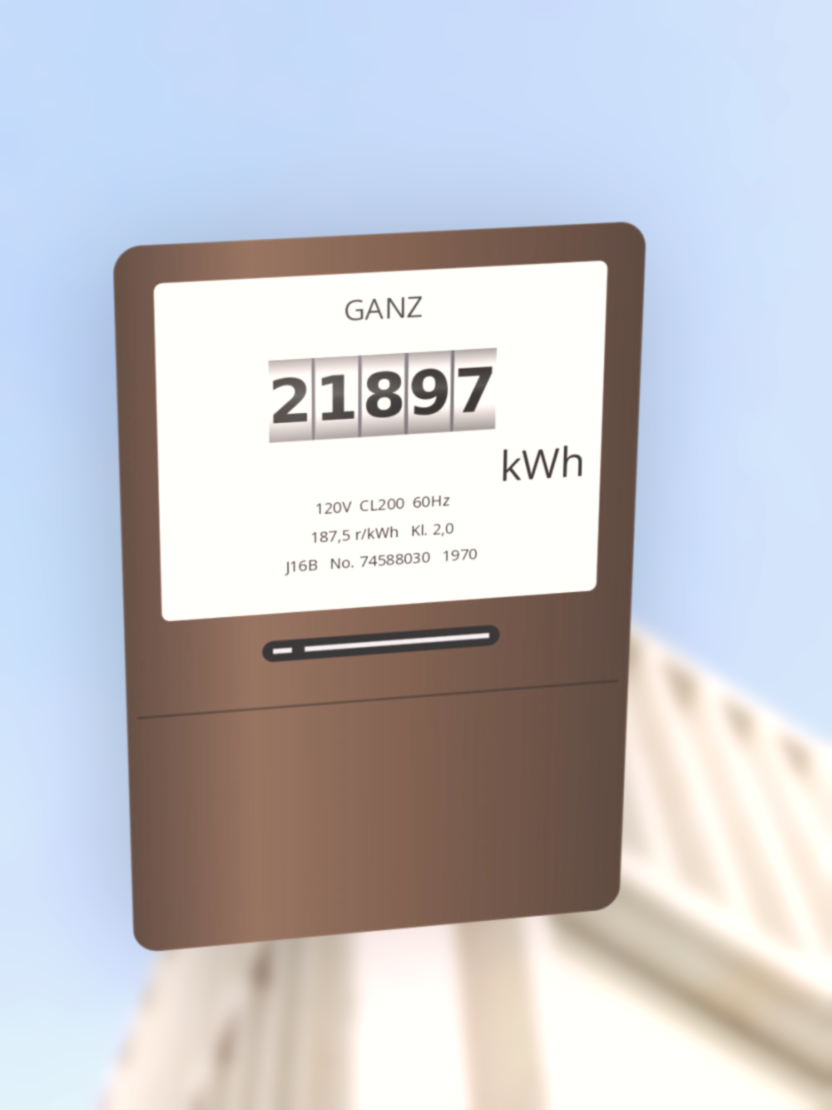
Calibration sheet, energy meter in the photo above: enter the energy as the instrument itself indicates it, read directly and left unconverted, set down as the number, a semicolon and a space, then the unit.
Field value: 21897; kWh
